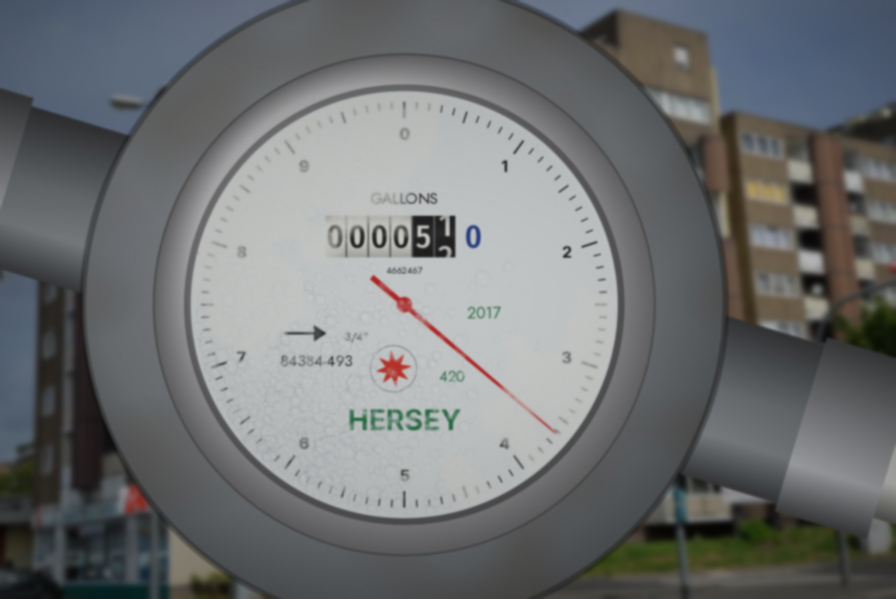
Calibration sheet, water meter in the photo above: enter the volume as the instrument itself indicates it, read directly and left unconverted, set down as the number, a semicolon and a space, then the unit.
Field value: 513.6; gal
